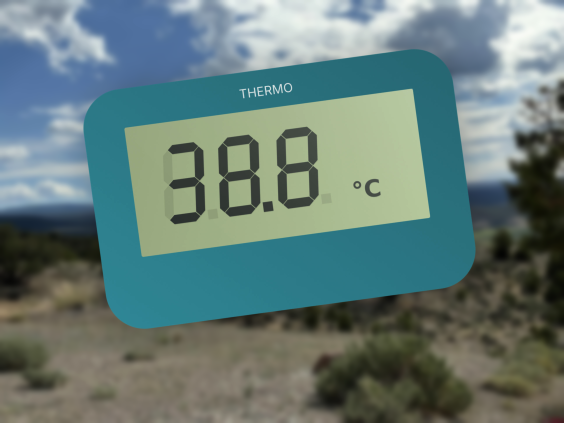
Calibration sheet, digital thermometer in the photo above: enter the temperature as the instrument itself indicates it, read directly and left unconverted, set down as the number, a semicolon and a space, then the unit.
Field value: 38.8; °C
